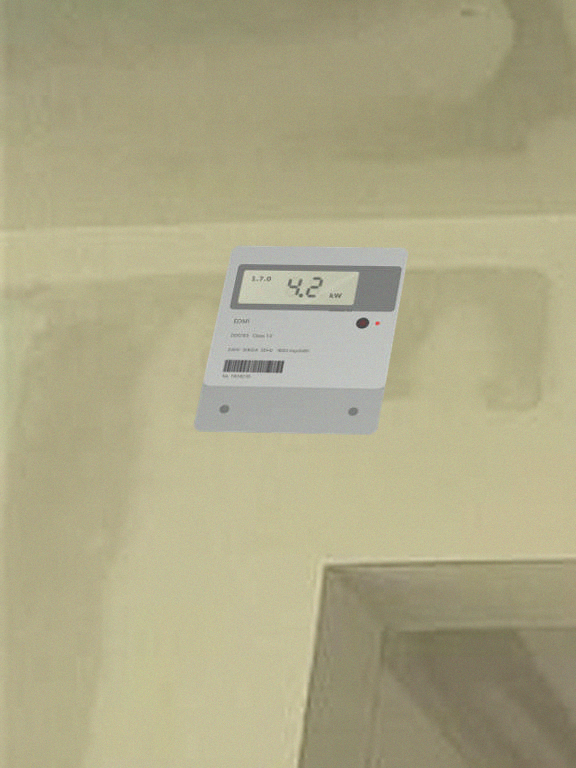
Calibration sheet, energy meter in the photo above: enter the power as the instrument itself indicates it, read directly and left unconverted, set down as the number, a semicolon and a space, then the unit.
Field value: 4.2; kW
